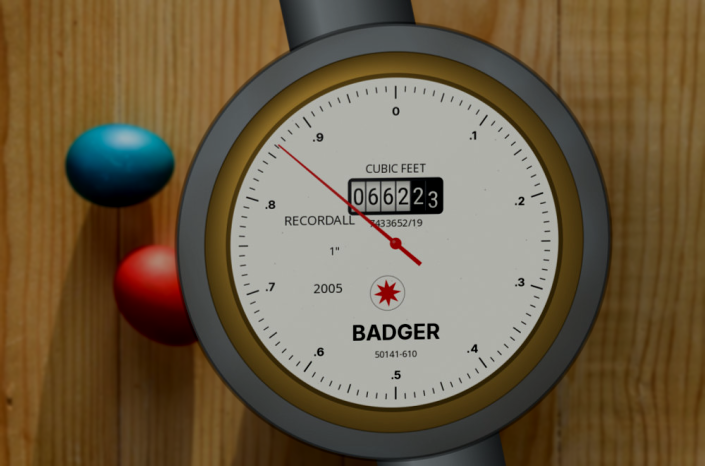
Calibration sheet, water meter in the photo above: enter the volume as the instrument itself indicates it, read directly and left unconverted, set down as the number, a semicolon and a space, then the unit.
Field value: 66222.86; ft³
